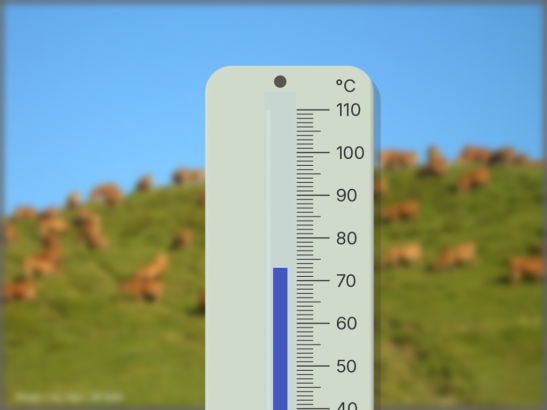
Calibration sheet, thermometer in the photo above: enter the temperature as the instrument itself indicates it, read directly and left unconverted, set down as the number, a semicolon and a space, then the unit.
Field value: 73; °C
